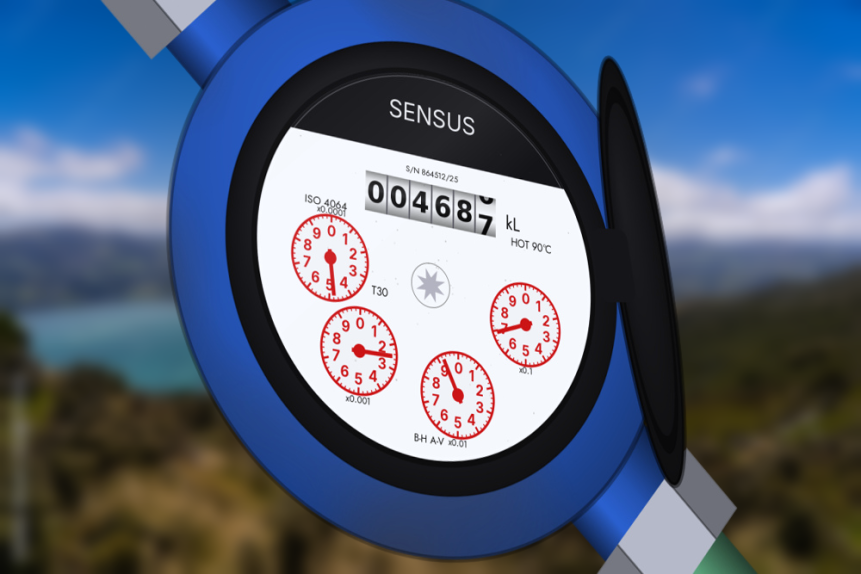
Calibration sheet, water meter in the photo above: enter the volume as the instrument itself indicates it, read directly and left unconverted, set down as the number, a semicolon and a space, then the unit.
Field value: 4686.6924; kL
